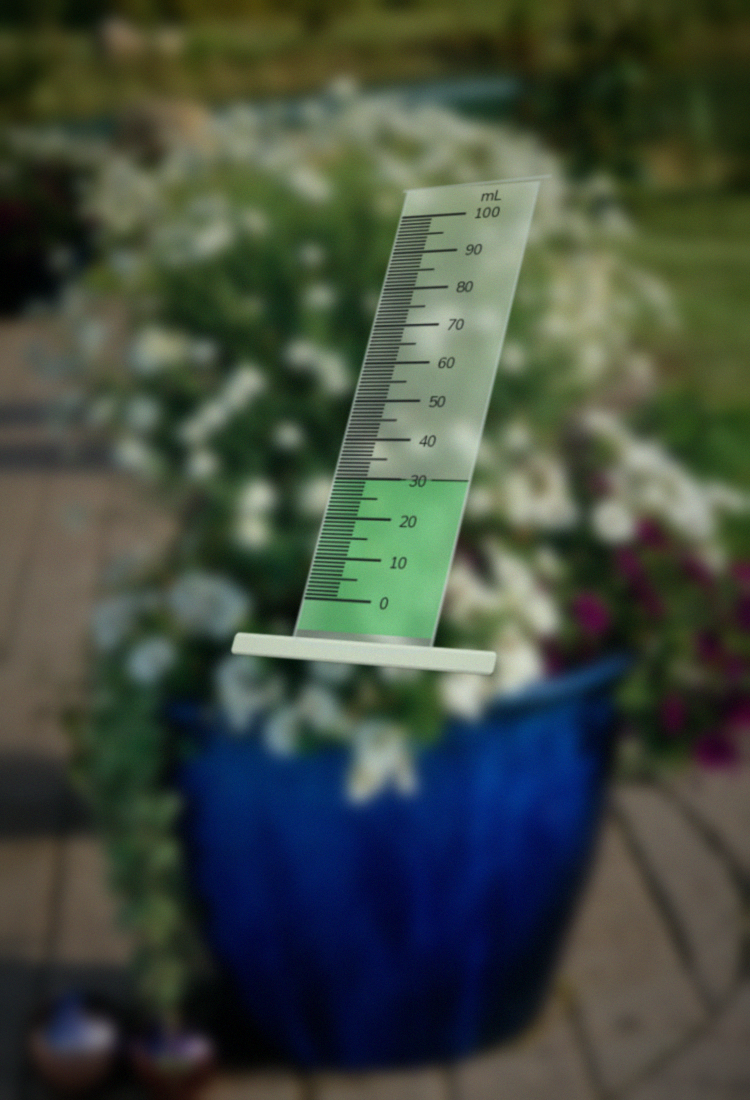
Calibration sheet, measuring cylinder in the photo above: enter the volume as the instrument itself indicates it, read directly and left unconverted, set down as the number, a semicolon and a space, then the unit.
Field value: 30; mL
